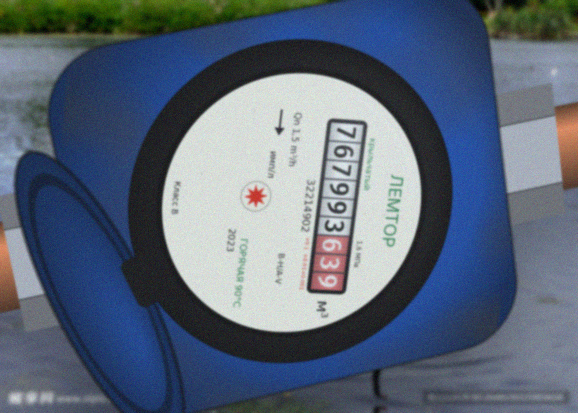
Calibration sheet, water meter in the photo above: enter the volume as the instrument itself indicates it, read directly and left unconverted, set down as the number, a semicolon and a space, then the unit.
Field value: 767993.639; m³
